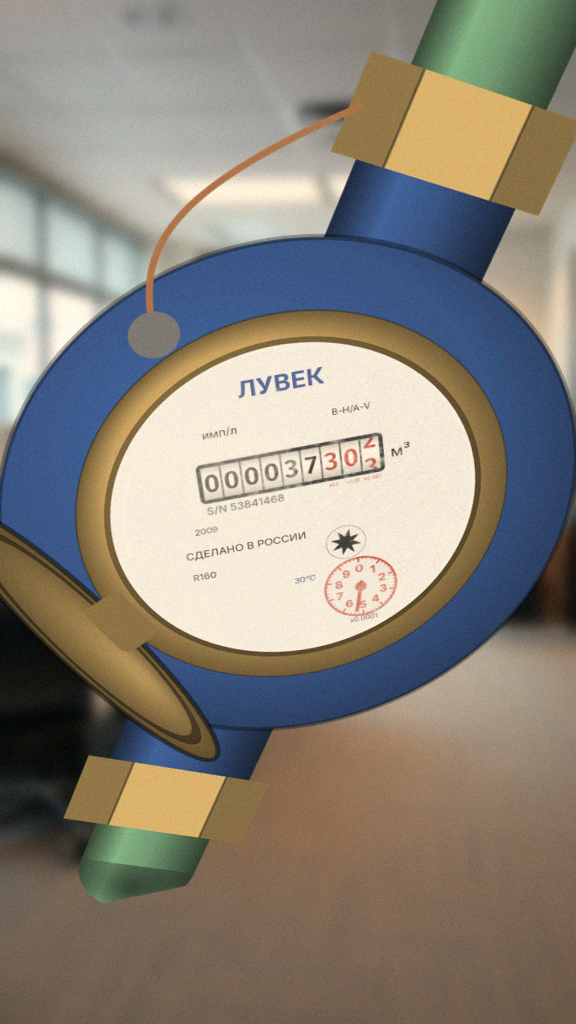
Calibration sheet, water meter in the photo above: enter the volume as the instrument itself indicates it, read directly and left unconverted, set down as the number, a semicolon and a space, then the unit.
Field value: 37.3025; m³
